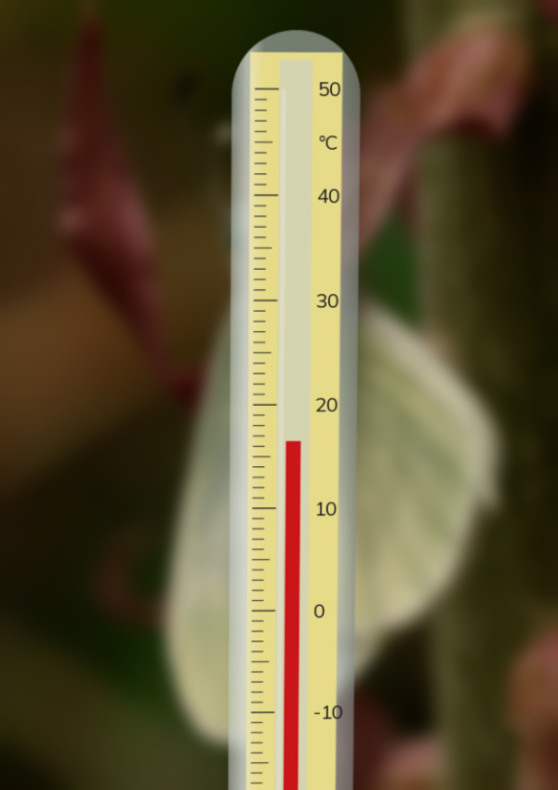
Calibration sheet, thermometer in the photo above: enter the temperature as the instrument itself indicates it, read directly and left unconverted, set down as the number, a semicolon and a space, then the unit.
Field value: 16.5; °C
